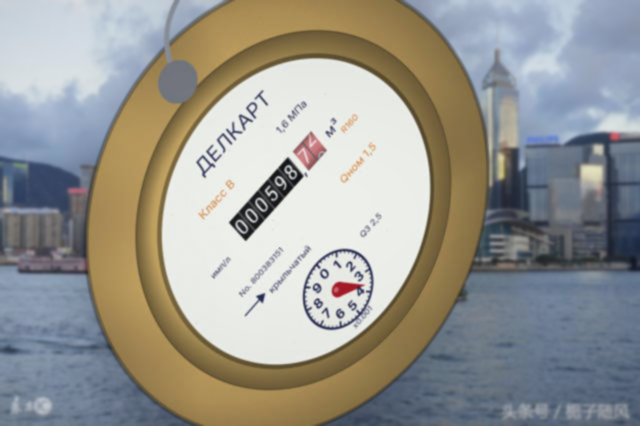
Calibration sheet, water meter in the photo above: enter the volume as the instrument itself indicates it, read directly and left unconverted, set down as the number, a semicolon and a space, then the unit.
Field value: 598.723; m³
